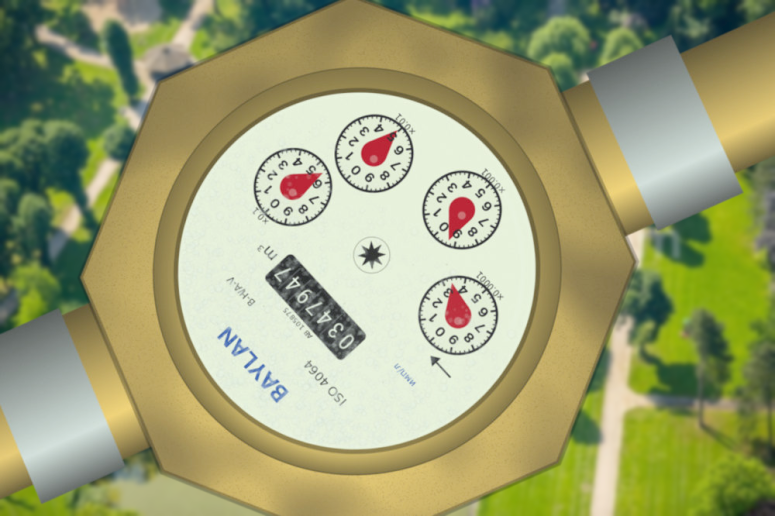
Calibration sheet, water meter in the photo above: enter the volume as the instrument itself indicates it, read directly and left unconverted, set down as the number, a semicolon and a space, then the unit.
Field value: 347947.5493; m³
